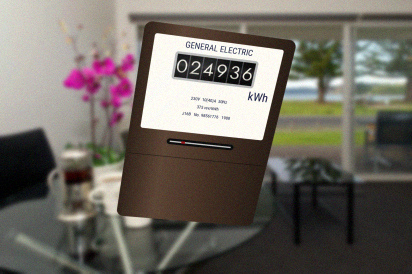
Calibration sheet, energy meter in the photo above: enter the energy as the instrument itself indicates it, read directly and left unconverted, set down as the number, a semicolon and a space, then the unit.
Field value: 24936; kWh
